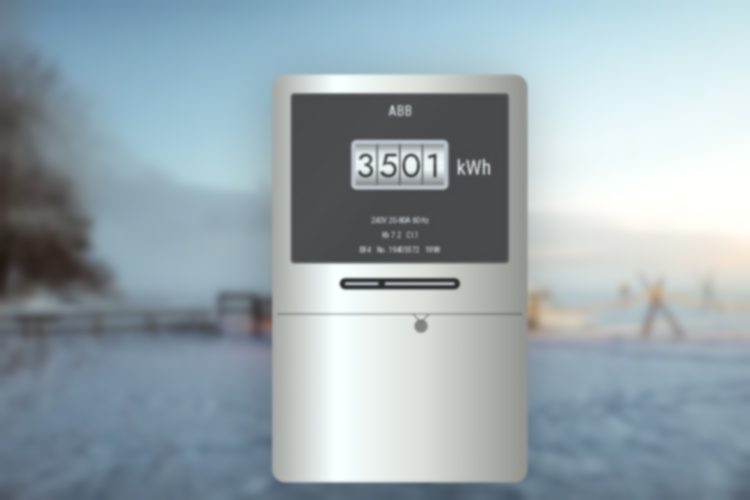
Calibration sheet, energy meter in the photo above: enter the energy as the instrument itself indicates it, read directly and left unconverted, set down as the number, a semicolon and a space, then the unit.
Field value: 3501; kWh
